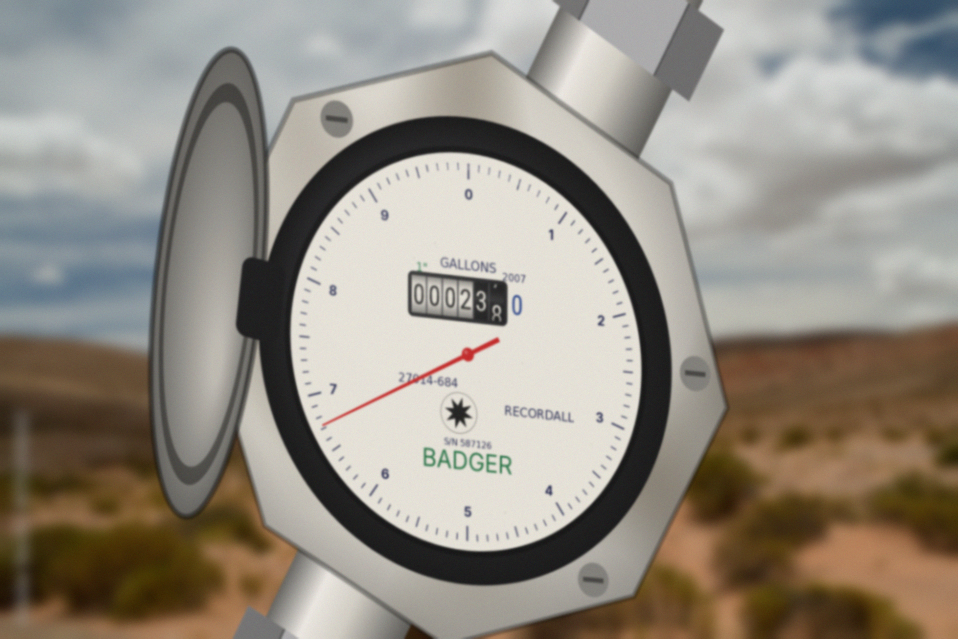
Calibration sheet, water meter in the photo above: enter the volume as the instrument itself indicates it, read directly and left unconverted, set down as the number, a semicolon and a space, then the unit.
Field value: 2376.7; gal
